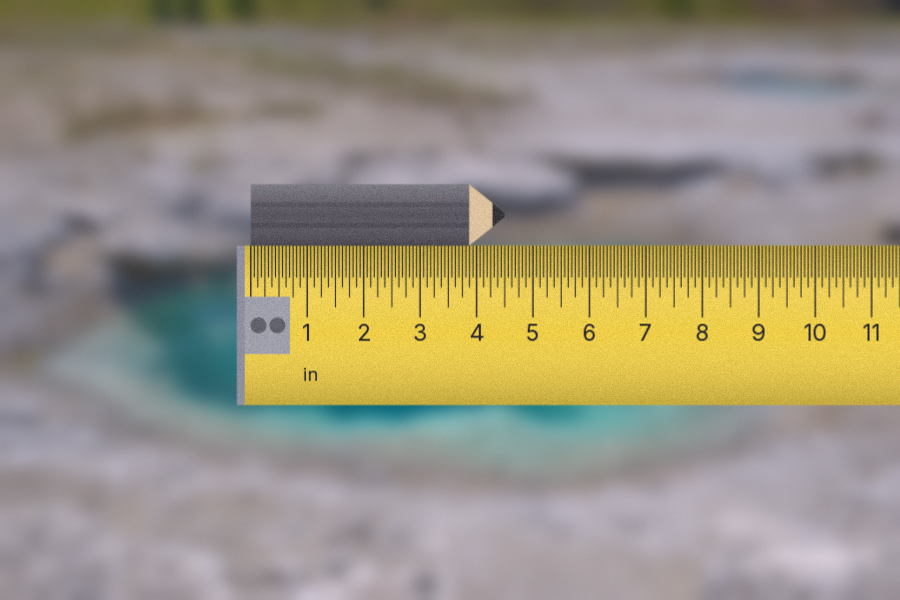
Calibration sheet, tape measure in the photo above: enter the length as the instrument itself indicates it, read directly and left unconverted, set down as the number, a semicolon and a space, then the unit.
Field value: 4.5; in
